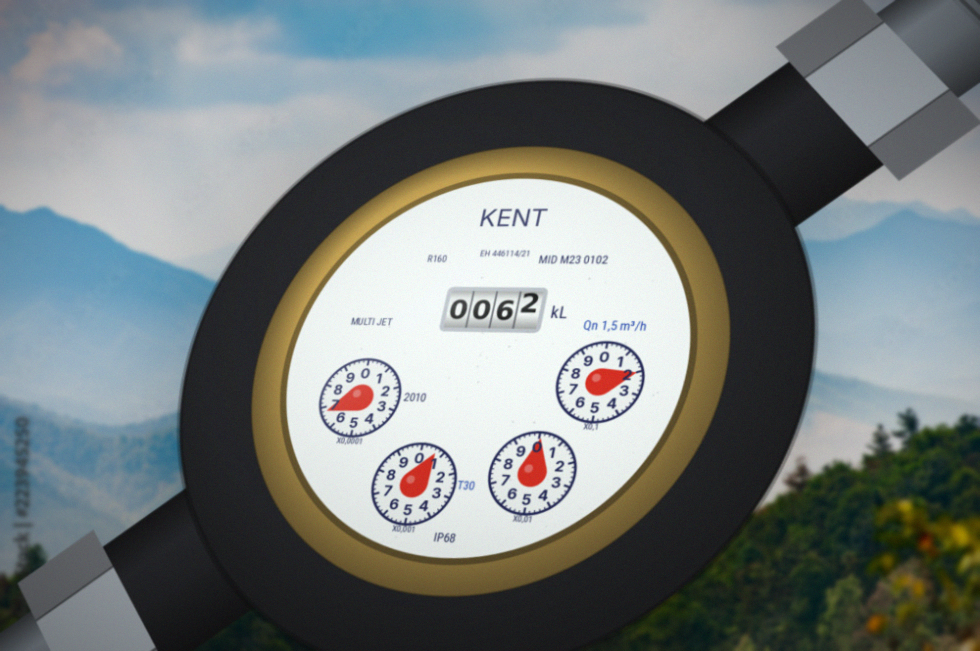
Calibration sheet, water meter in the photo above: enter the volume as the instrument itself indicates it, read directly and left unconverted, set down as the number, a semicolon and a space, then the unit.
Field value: 62.2006; kL
